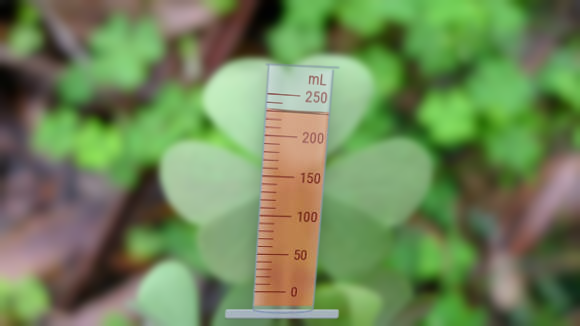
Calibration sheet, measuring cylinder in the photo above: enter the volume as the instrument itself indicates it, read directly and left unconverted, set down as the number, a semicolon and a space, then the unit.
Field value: 230; mL
